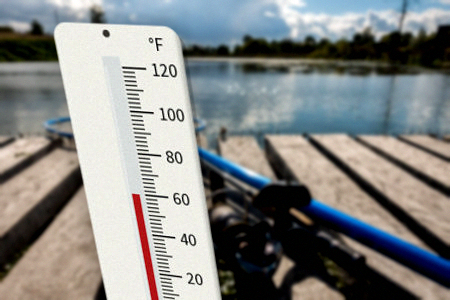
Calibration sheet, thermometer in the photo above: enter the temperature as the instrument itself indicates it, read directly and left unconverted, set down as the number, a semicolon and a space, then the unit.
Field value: 60; °F
